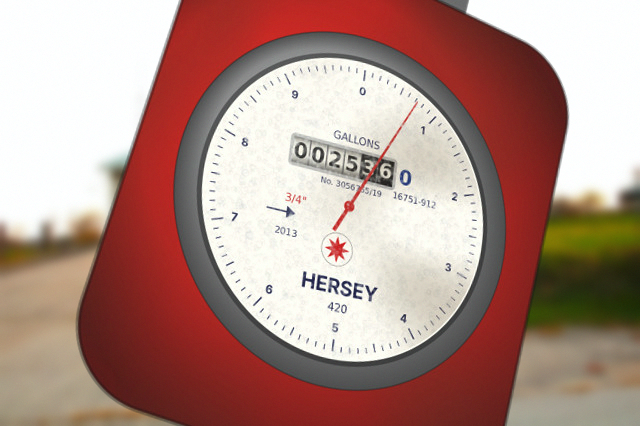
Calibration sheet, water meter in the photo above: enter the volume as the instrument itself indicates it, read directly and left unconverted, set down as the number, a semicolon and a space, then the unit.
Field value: 25360.7; gal
